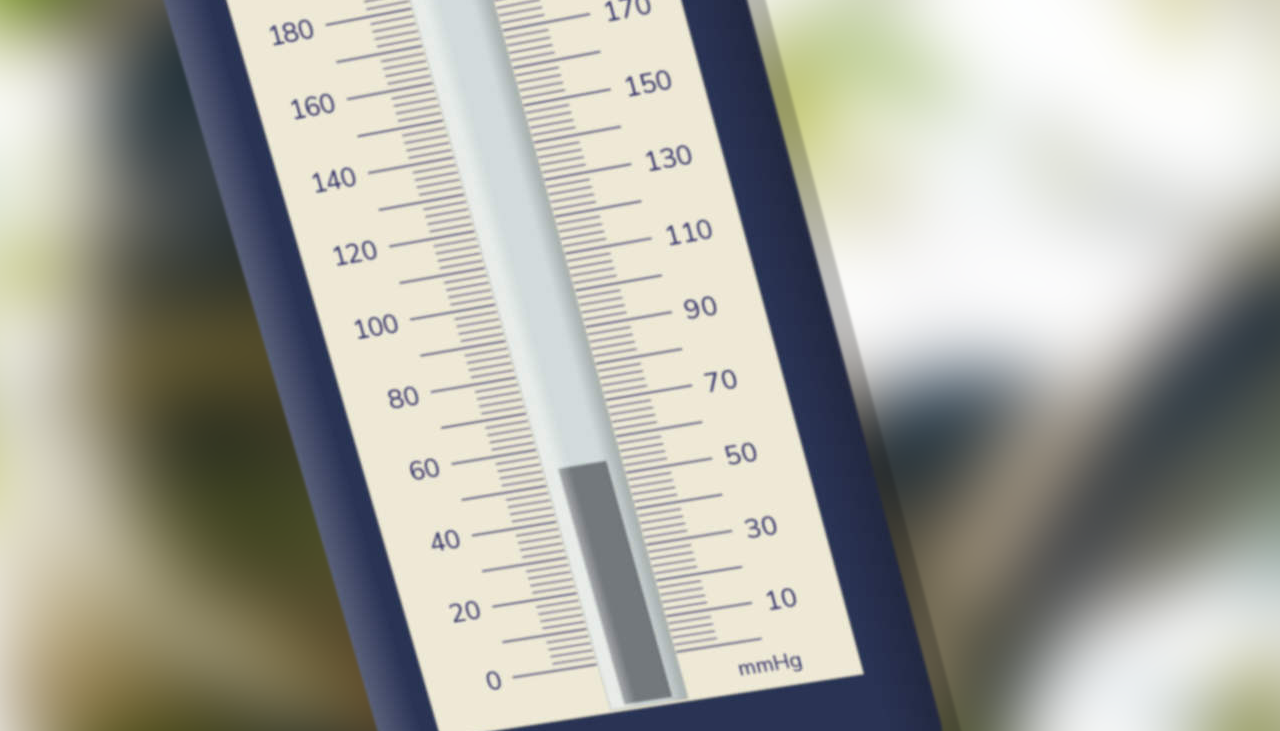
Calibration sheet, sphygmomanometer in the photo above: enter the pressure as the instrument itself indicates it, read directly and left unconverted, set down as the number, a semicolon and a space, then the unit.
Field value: 54; mmHg
